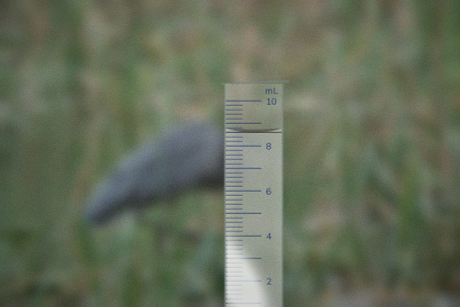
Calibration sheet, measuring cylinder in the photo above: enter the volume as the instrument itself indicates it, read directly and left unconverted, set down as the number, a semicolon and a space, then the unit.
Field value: 8.6; mL
